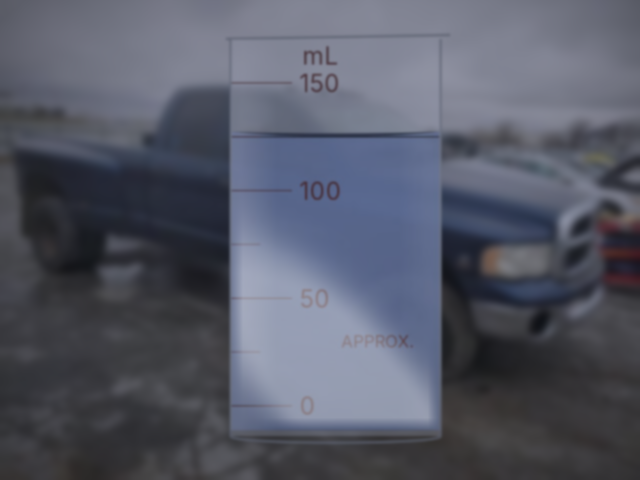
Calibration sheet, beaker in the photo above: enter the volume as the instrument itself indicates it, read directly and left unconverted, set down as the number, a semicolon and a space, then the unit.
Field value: 125; mL
